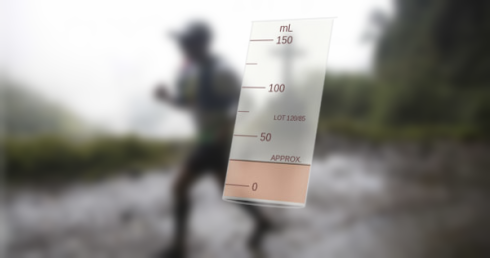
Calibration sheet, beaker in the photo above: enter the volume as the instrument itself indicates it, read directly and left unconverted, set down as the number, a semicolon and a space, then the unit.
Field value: 25; mL
